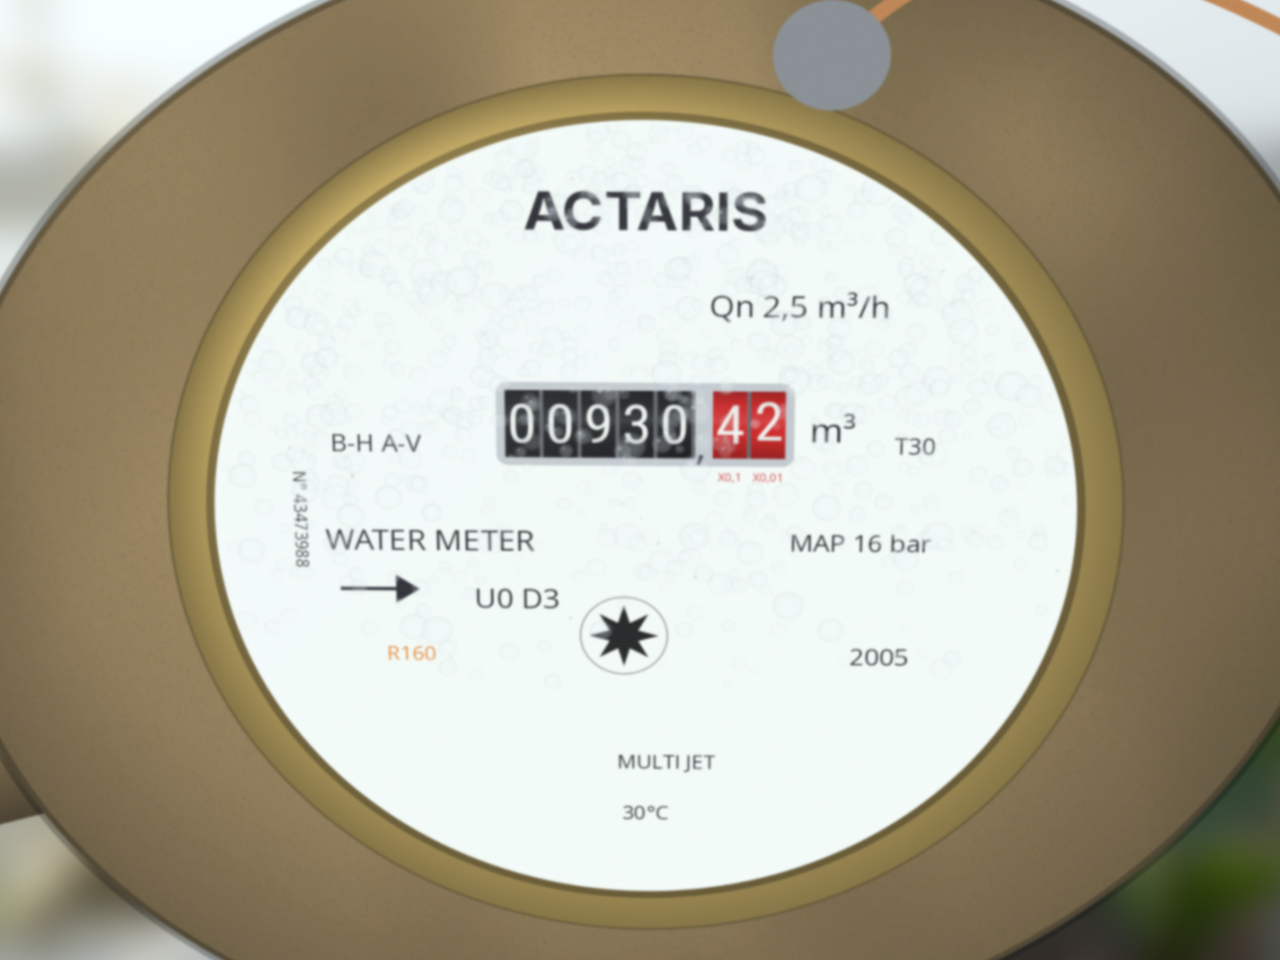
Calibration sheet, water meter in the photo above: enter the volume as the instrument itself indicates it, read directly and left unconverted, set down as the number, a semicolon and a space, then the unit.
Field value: 930.42; m³
